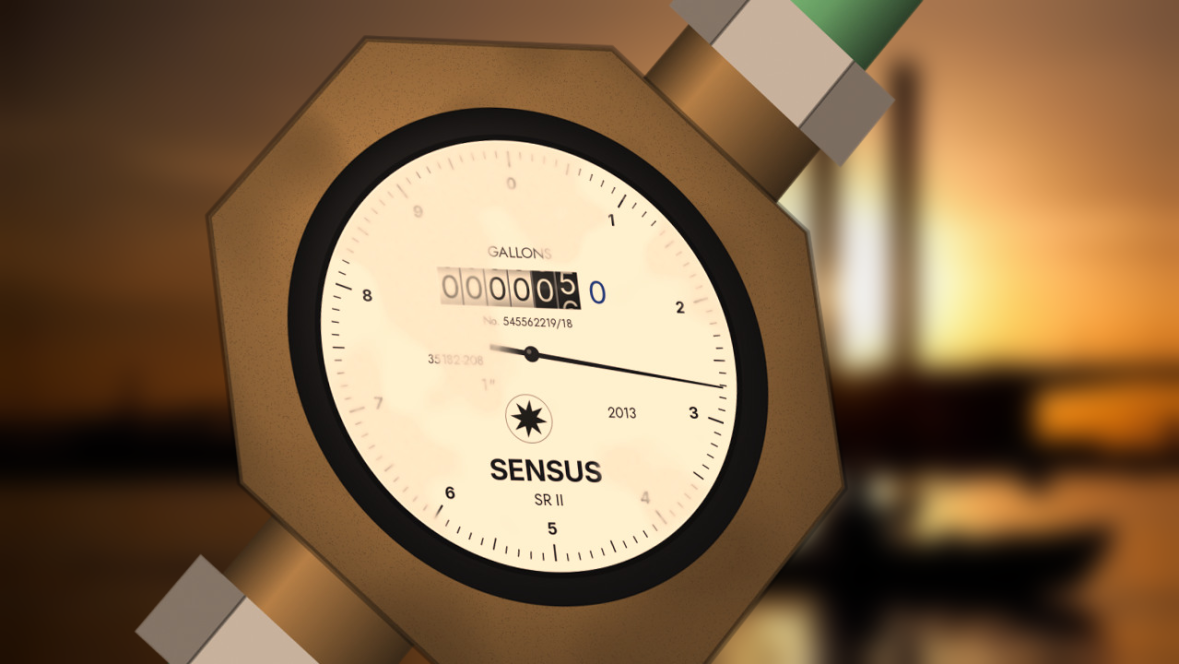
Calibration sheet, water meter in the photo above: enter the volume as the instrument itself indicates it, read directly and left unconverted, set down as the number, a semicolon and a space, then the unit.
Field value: 52.7; gal
